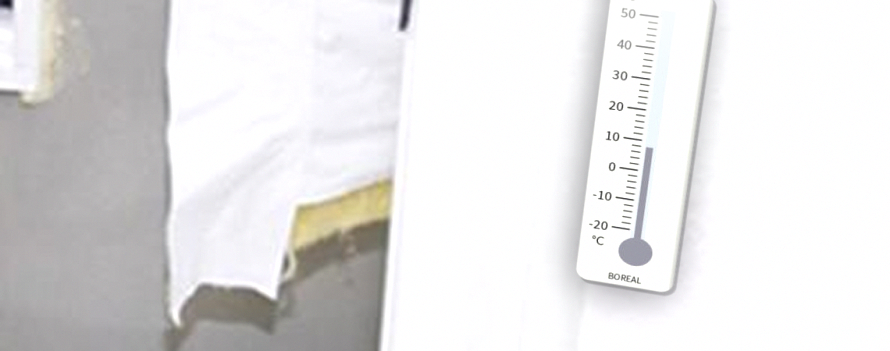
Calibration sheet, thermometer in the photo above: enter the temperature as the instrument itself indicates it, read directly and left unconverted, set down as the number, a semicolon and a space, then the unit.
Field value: 8; °C
